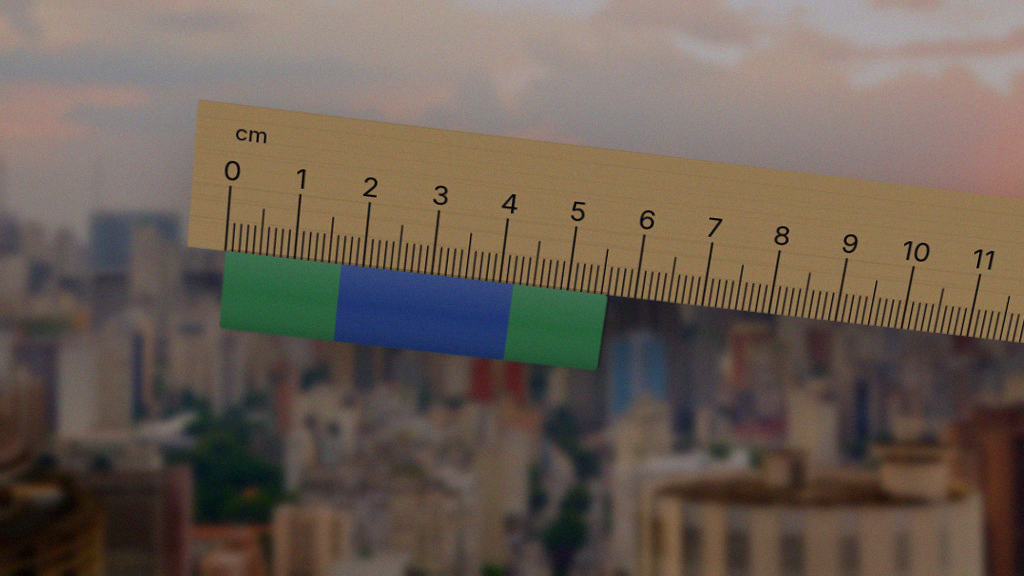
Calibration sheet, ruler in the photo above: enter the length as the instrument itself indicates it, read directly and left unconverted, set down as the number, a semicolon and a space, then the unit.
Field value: 5.6; cm
